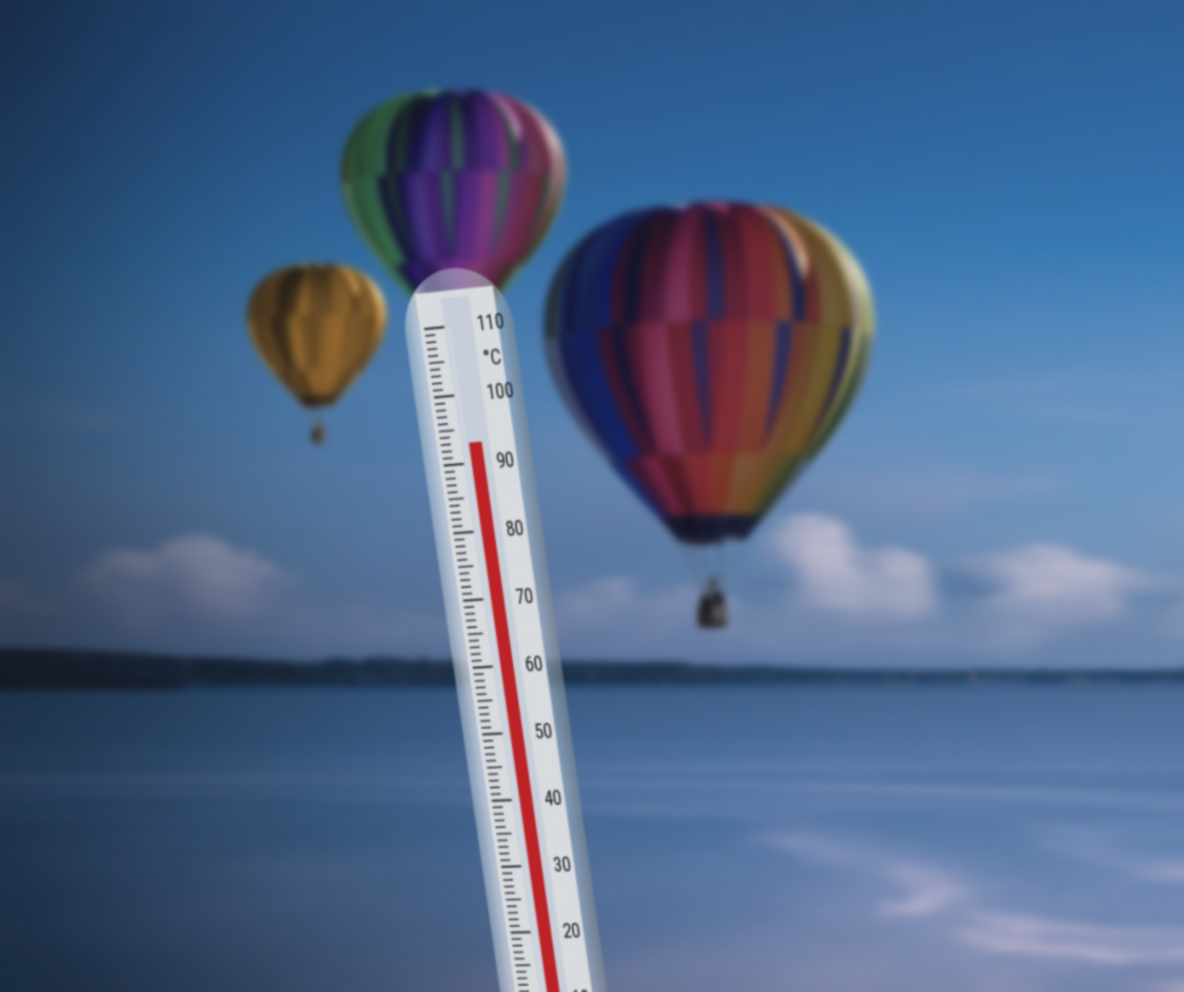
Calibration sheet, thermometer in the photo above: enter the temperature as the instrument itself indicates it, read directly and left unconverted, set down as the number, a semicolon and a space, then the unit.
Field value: 93; °C
